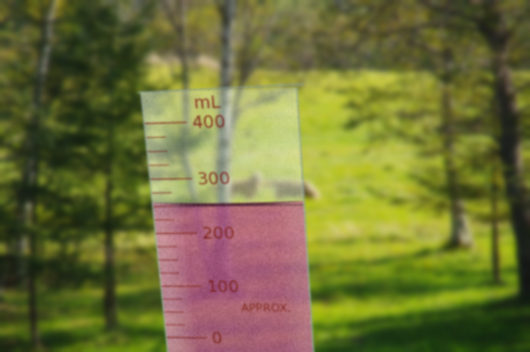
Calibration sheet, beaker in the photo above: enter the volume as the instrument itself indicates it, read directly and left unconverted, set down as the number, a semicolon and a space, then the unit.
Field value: 250; mL
